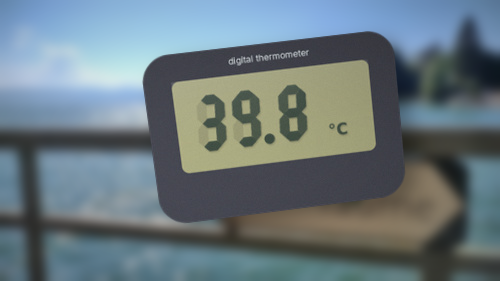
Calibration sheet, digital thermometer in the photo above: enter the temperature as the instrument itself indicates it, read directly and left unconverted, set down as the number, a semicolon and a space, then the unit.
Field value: 39.8; °C
